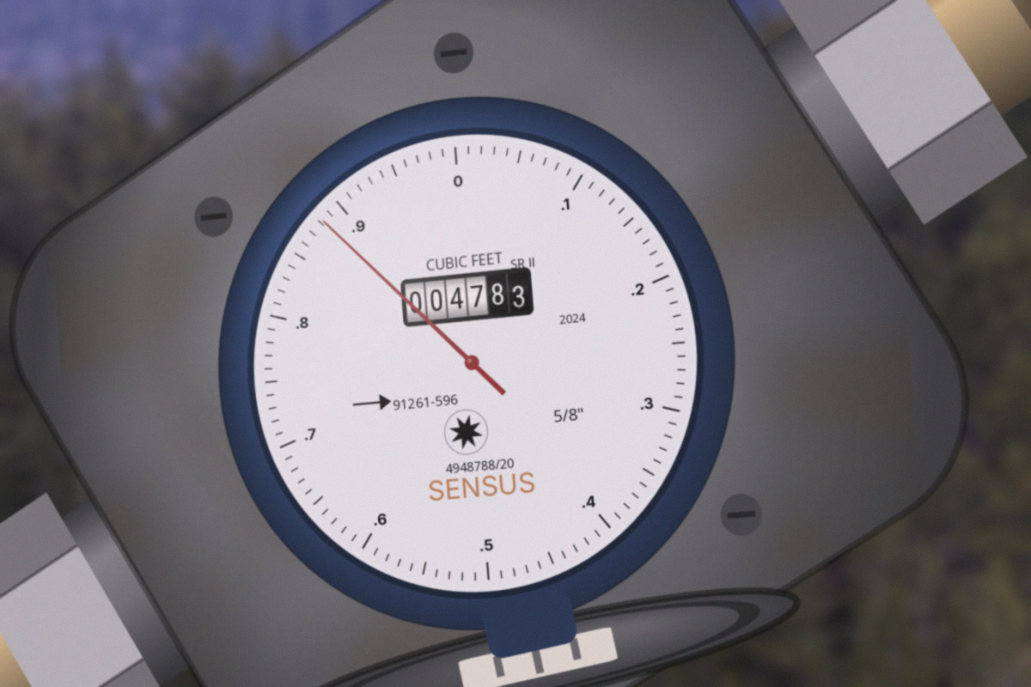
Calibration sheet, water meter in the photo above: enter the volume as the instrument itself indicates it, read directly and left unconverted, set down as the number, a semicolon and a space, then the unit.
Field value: 4782.88; ft³
